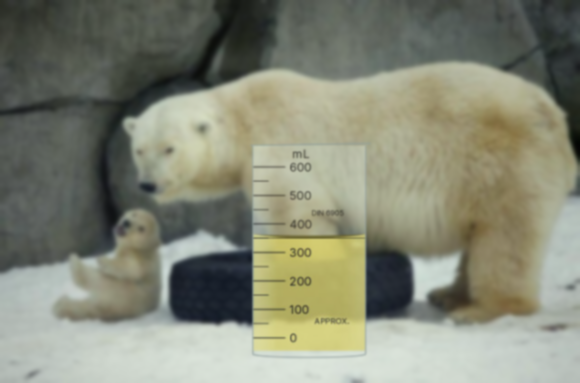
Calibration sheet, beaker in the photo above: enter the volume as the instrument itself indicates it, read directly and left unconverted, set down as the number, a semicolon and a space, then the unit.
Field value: 350; mL
